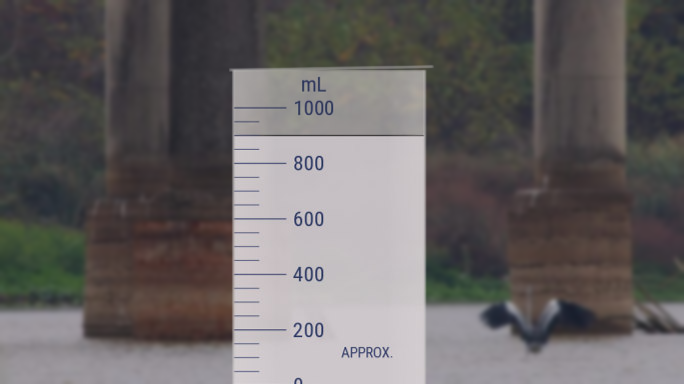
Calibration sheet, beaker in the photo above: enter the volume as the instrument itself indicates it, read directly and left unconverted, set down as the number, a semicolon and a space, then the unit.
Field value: 900; mL
